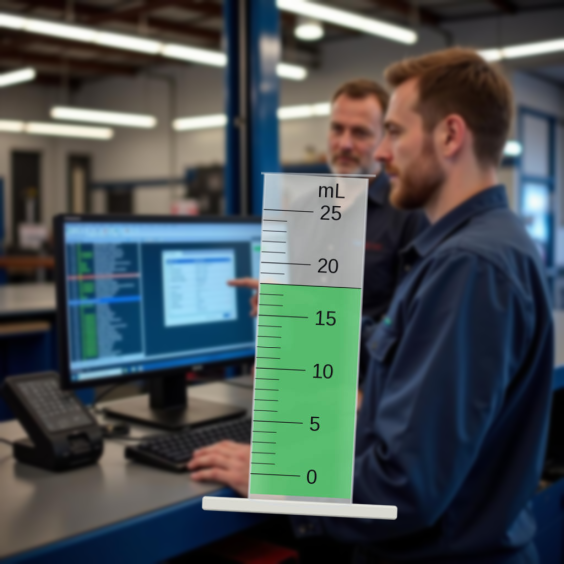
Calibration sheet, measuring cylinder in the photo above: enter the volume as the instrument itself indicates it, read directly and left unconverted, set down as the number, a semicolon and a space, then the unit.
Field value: 18; mL
